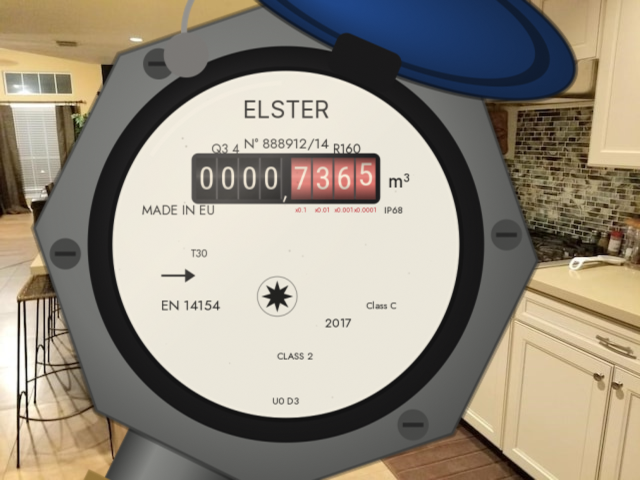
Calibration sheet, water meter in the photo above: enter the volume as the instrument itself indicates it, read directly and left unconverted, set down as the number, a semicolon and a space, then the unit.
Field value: 0.7365; m³
